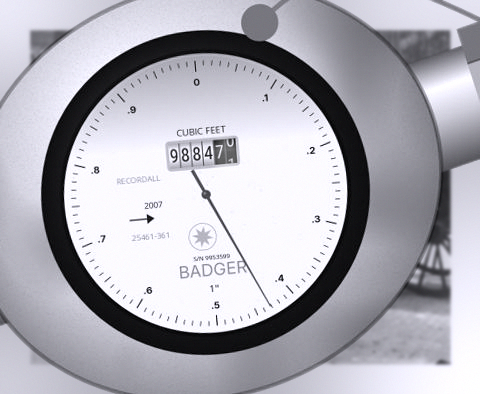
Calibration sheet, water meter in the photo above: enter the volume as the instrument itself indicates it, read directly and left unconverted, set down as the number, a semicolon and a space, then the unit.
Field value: 988470.43; ft³
